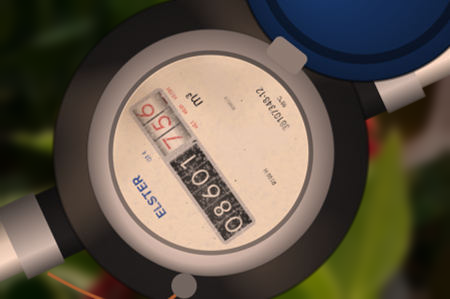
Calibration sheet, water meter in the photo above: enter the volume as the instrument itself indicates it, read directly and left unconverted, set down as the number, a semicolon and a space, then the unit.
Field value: 8601.756; m³
